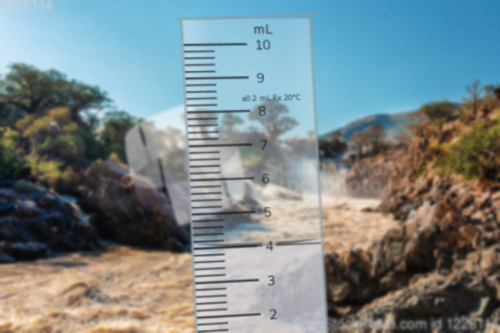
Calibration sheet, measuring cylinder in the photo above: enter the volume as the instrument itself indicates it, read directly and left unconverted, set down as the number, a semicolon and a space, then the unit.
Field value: 4; mL
